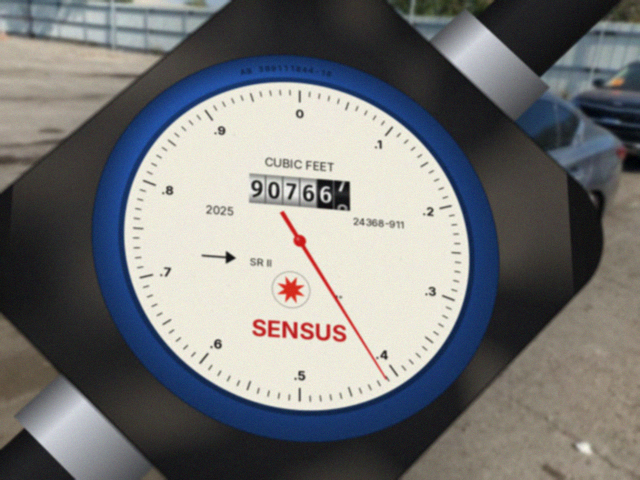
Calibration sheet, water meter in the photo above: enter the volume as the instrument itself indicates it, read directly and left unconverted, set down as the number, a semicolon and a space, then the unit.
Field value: 907667.41; ft³
